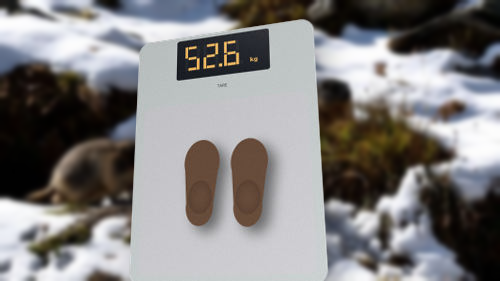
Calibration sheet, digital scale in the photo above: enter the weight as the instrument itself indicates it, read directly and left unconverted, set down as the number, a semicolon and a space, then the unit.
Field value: 52.6; kg
